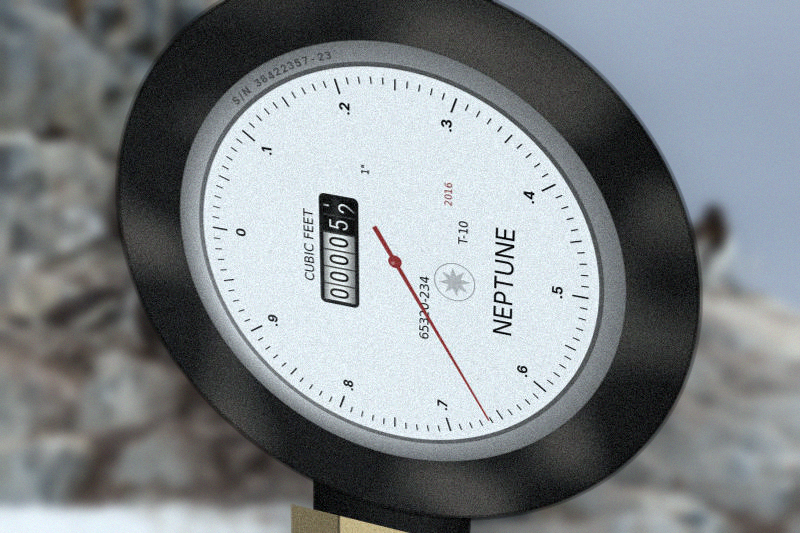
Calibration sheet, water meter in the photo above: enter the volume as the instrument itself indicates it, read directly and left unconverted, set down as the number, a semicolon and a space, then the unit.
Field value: 51.66; ft³
